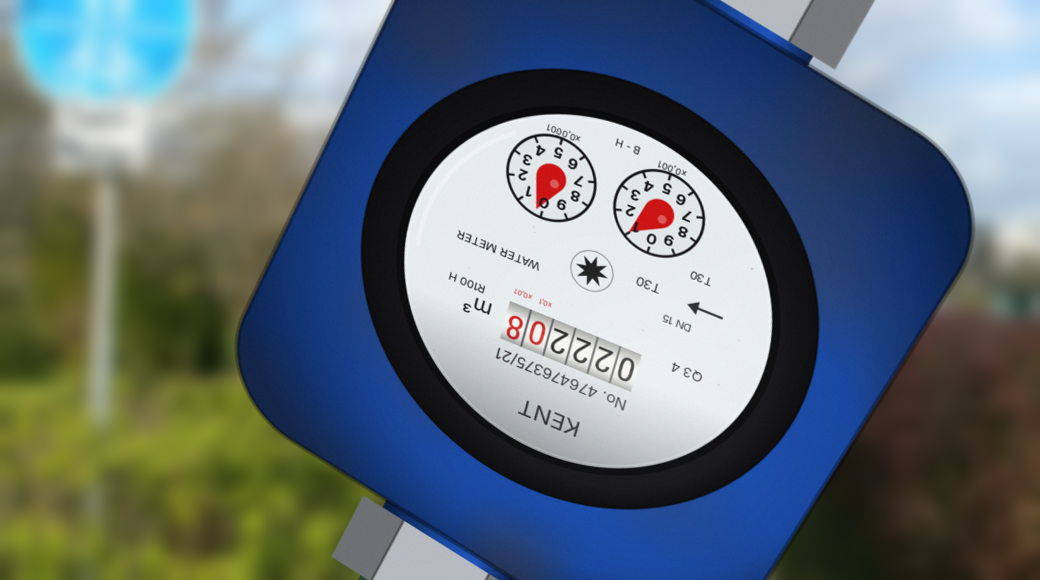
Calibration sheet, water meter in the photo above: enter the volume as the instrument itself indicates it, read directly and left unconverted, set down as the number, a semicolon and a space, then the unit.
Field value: 222.0810; m³
